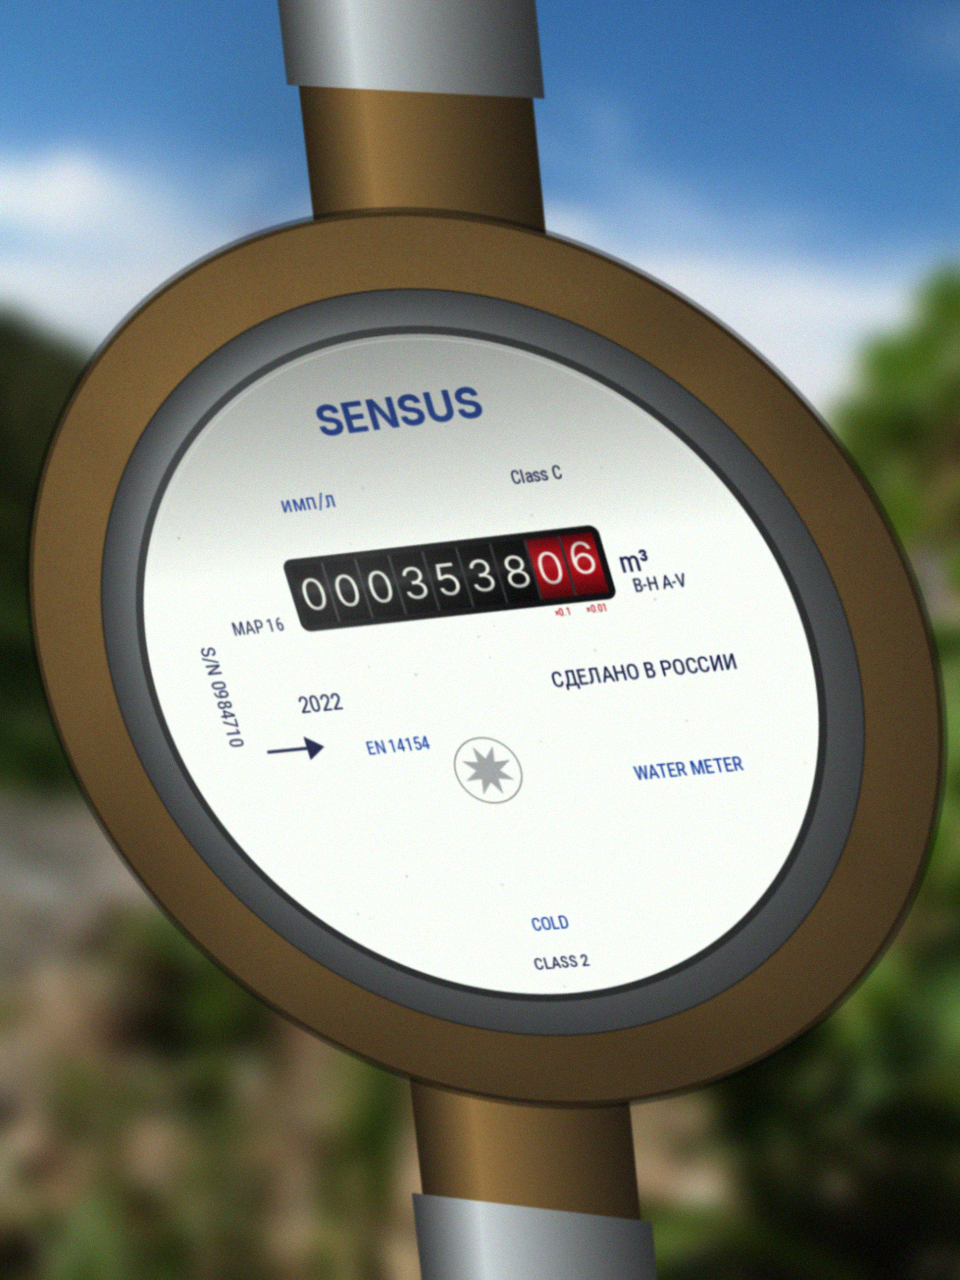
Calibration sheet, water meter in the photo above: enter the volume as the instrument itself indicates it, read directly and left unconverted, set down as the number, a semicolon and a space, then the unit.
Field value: 3538.06; m³
